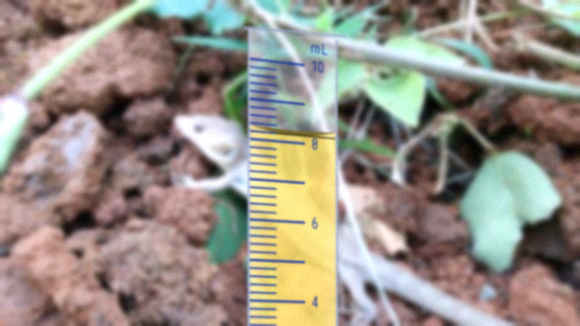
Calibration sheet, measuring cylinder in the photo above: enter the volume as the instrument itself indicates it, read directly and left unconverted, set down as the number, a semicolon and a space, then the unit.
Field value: 8.2; mL
